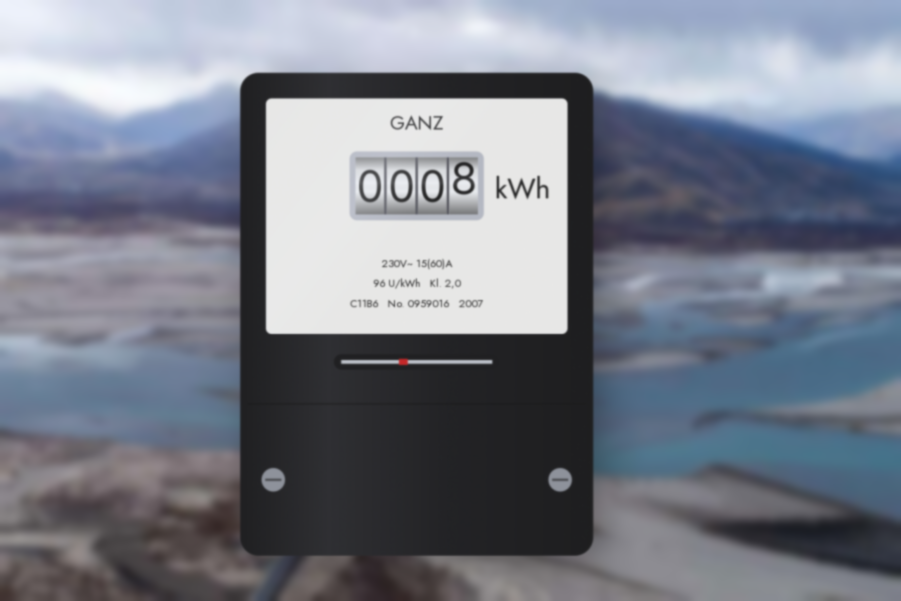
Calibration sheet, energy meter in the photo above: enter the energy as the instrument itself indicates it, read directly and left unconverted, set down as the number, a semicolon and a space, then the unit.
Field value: 8; kWh
